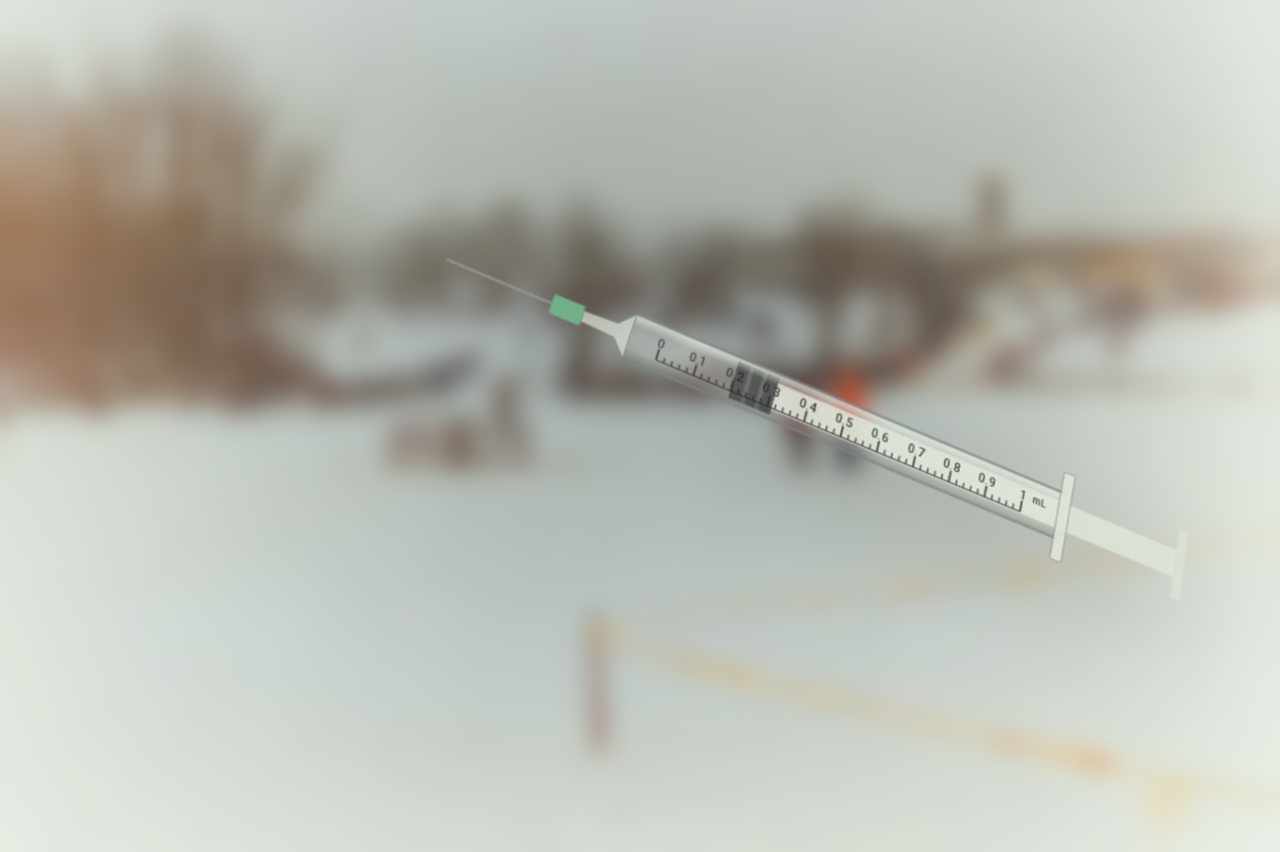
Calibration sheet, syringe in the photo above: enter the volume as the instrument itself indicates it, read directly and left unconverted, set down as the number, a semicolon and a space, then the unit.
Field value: 0.2; mL
